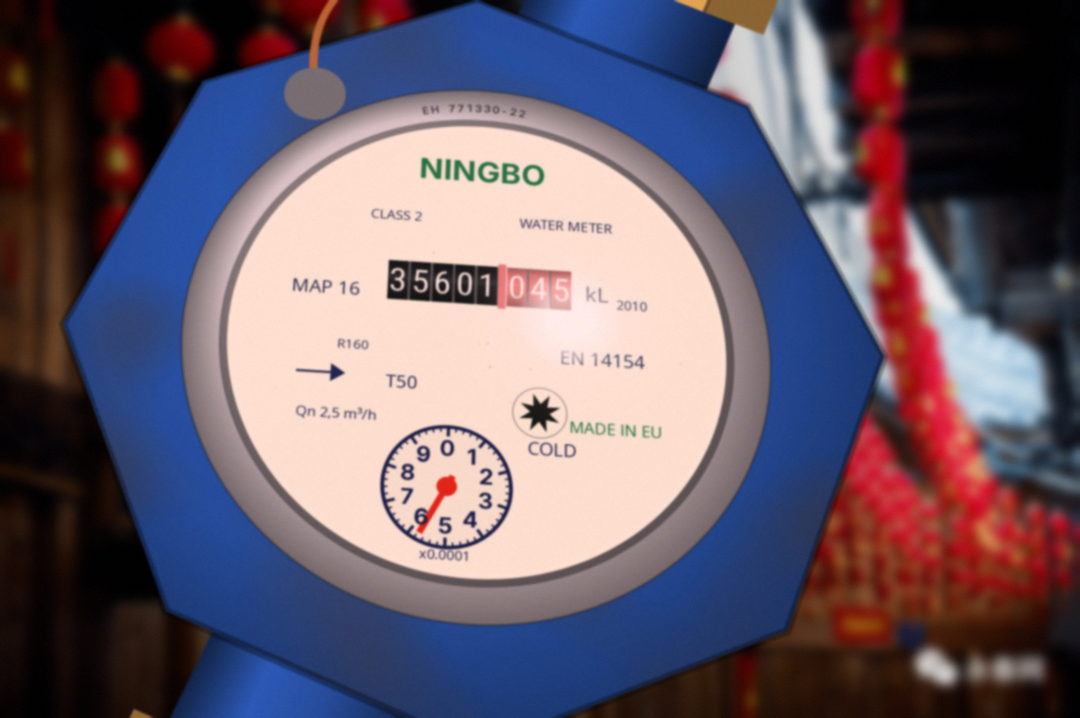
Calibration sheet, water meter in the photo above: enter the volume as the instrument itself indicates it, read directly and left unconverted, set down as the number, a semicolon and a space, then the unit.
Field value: 35601.0455; kL
